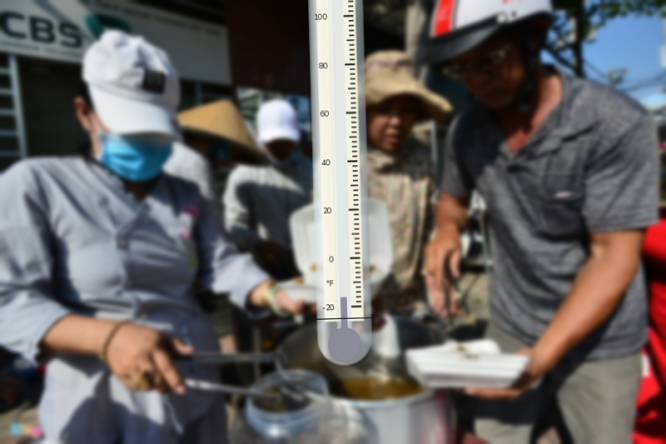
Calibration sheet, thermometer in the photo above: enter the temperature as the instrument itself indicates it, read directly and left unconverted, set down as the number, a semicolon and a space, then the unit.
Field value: -16; °F
